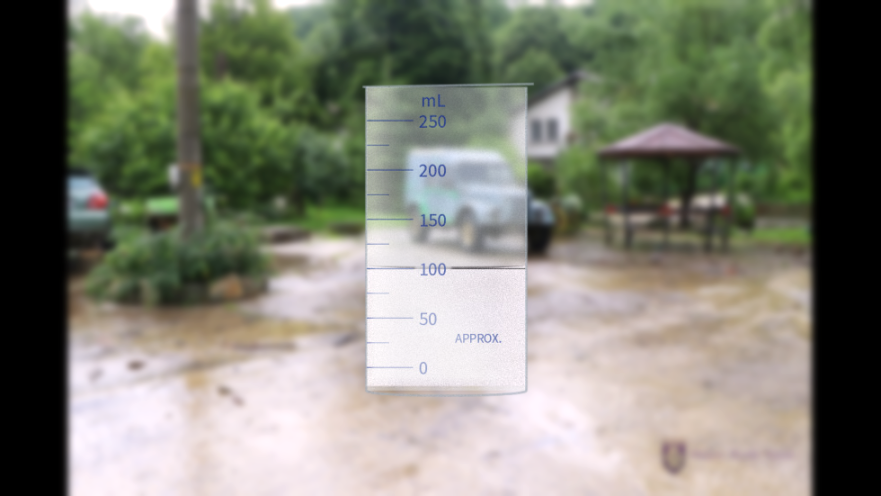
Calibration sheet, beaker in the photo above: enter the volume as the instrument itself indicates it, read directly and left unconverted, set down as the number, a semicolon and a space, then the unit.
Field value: 100; mL
